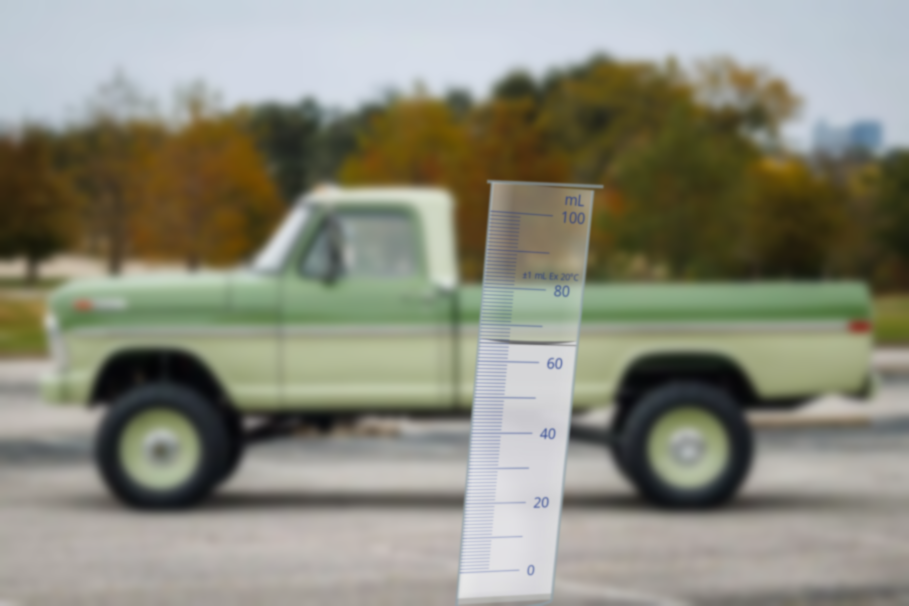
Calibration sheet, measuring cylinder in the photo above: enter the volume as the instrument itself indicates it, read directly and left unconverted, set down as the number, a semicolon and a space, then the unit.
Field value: 65; mL
